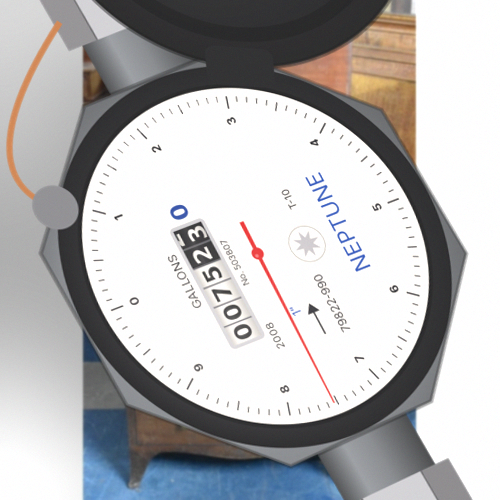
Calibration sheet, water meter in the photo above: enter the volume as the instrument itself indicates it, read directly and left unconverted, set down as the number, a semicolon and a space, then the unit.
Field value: 75227.5; gal
